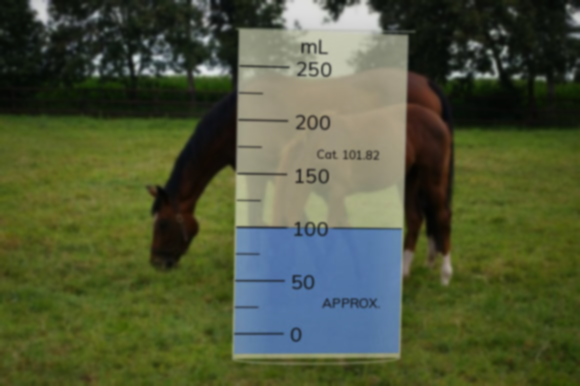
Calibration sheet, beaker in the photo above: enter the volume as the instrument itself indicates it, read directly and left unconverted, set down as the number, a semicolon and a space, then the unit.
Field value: 100; mL
